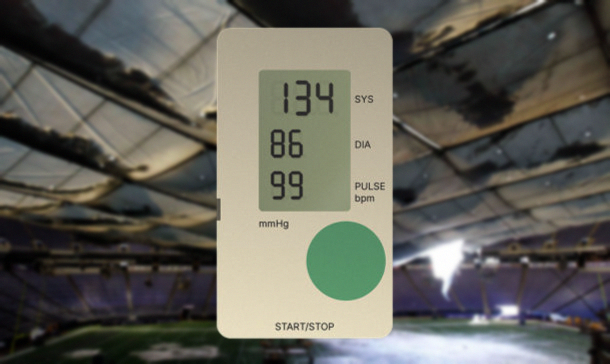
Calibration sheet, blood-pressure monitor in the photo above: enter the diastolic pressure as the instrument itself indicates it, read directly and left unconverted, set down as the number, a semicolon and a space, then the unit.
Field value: 86; mmHg
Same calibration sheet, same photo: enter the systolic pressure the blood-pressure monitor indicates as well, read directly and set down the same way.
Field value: 134; mmHg
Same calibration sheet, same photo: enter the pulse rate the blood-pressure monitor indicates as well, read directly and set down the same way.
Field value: 99; bpm
